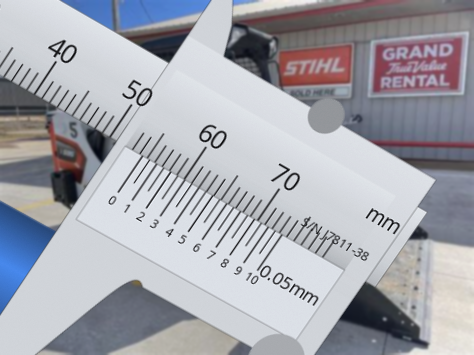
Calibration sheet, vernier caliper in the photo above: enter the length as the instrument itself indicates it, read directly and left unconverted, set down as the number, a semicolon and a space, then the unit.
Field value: 54.4; mm
